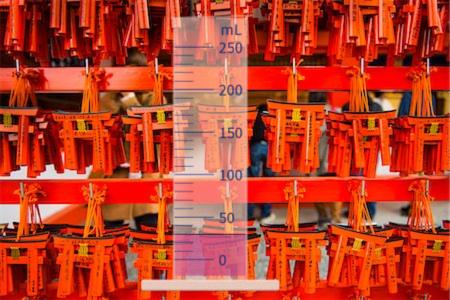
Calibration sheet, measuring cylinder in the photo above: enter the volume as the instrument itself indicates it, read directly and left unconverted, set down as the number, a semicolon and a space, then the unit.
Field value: 30; mL
